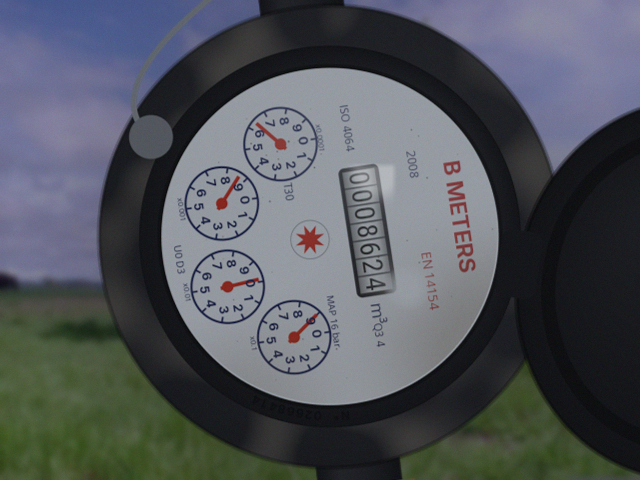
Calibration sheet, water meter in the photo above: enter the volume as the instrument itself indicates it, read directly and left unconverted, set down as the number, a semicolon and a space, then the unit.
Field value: 8624.8986; m³
